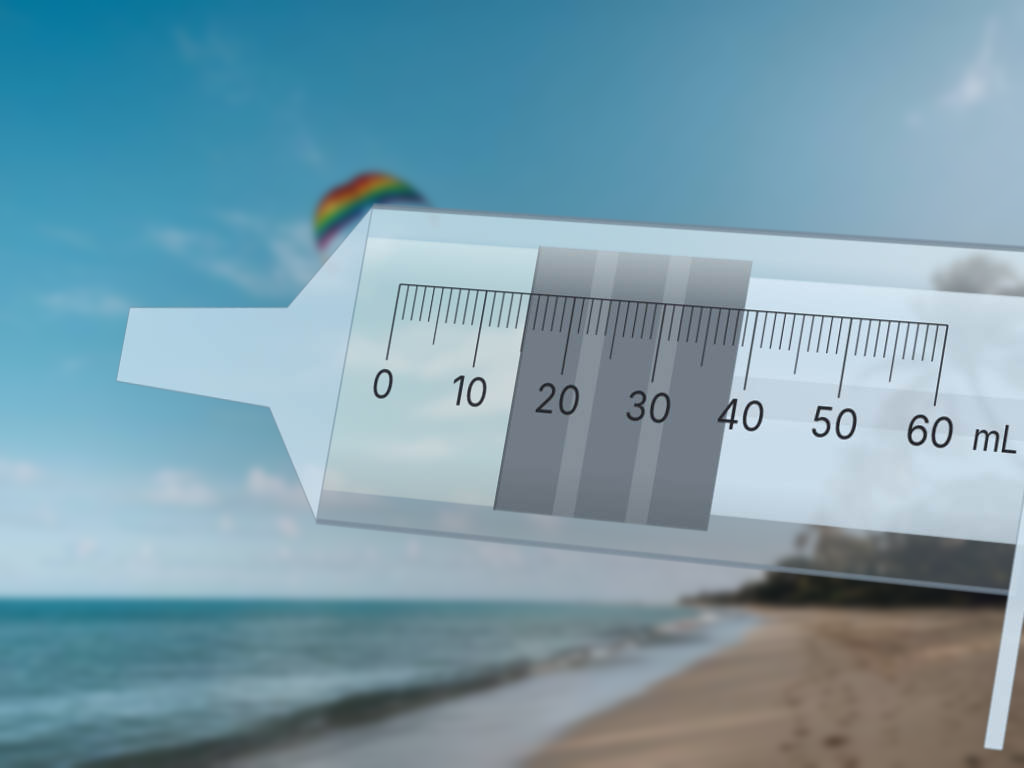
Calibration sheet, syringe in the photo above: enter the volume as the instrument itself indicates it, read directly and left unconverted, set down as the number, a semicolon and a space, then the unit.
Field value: 15; mL
